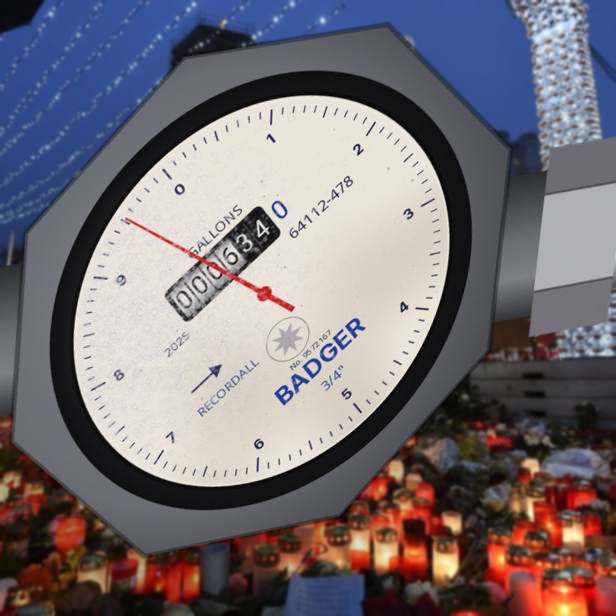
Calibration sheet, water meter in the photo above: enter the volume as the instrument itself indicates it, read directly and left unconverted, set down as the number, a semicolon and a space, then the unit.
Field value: 6339.5; gal
